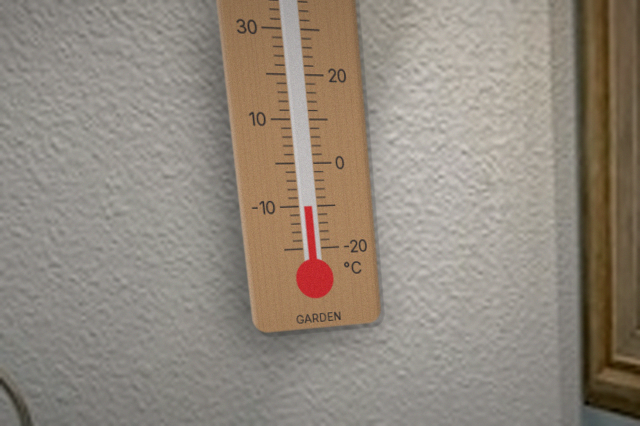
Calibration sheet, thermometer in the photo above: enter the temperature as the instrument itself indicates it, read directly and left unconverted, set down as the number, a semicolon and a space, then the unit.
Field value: -10; °C
